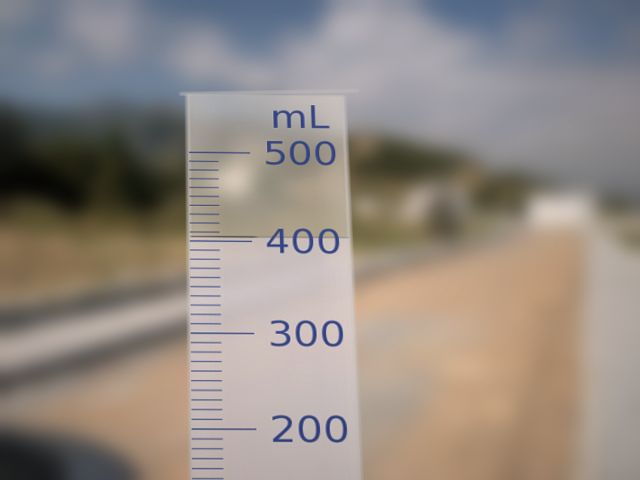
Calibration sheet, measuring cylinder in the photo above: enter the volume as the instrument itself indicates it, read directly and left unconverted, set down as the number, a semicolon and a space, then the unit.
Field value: 405; mL
